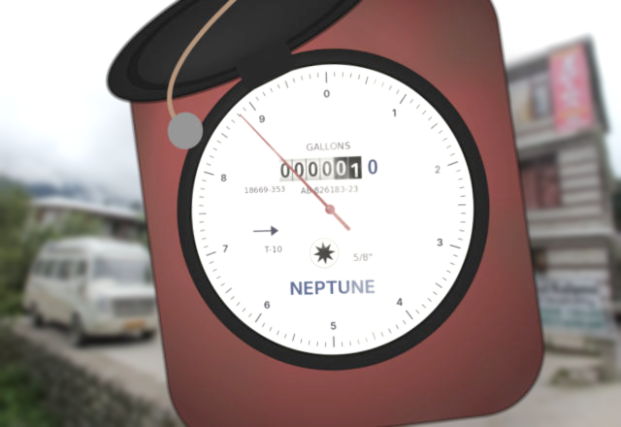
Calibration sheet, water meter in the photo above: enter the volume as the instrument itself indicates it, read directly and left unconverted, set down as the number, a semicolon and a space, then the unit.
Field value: 8.8; gal
